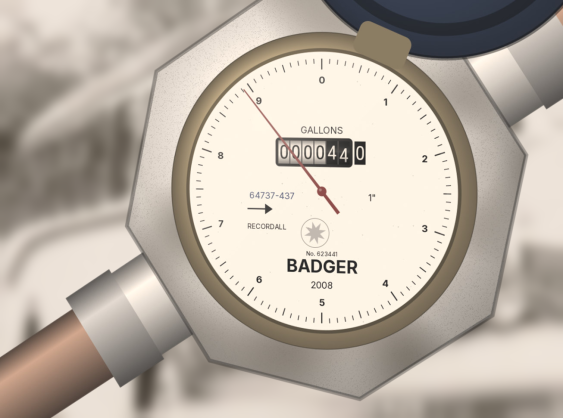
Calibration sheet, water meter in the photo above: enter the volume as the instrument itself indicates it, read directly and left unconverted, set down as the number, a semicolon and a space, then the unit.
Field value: 438.9; gal
